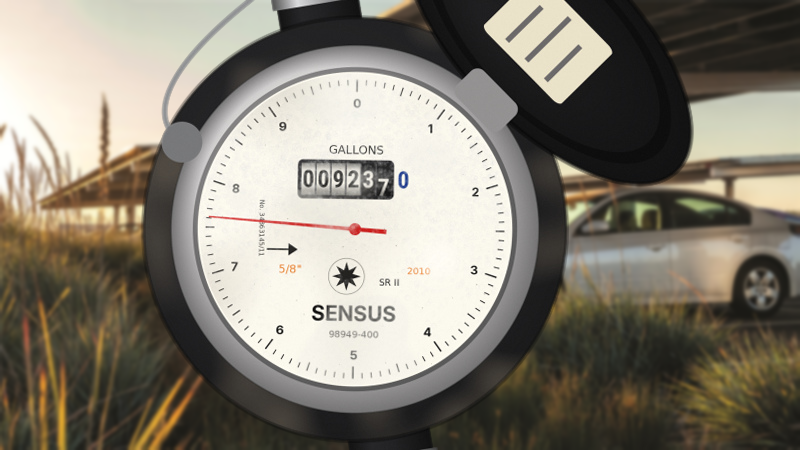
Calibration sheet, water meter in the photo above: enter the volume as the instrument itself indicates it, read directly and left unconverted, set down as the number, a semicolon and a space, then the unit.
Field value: 92367.6; gal
